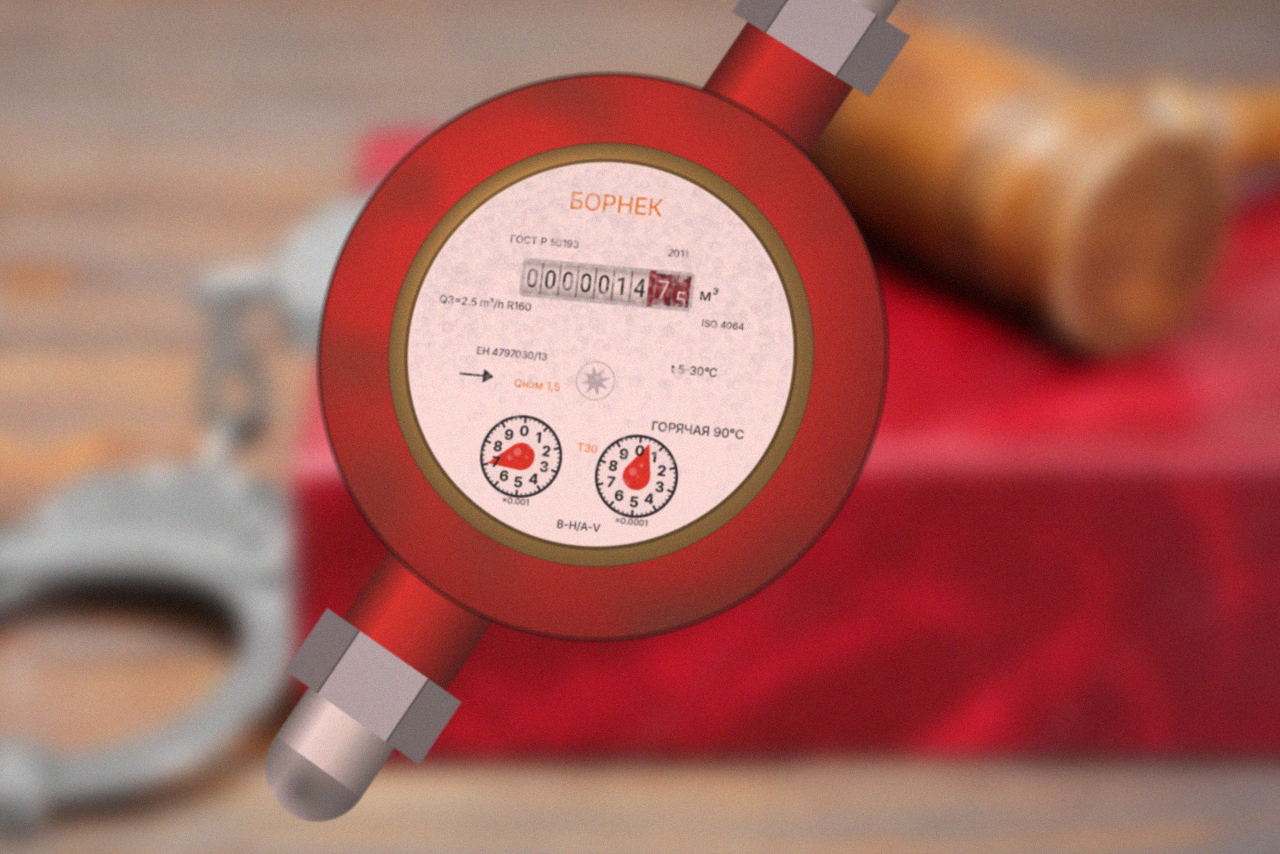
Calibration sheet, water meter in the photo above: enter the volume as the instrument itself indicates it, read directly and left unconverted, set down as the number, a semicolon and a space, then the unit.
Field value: 14.7470; m³
